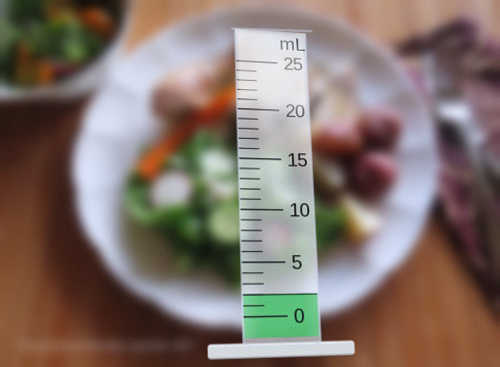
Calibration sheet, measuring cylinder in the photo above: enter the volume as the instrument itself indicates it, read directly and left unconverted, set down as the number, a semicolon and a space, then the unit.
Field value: 2; mL
